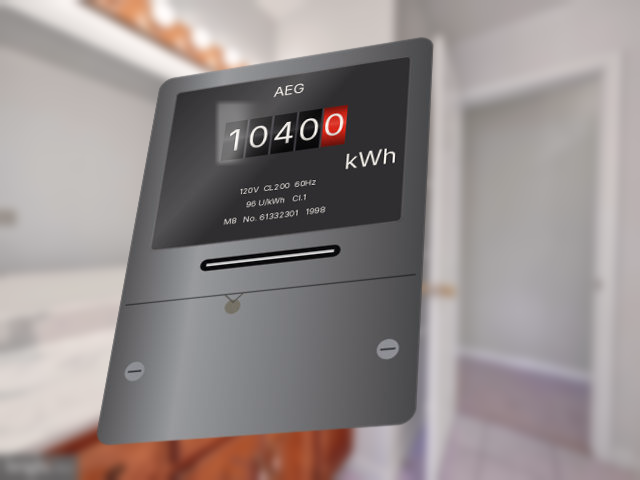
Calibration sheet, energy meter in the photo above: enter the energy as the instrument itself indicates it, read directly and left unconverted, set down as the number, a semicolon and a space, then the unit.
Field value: 1040.0; kWh
